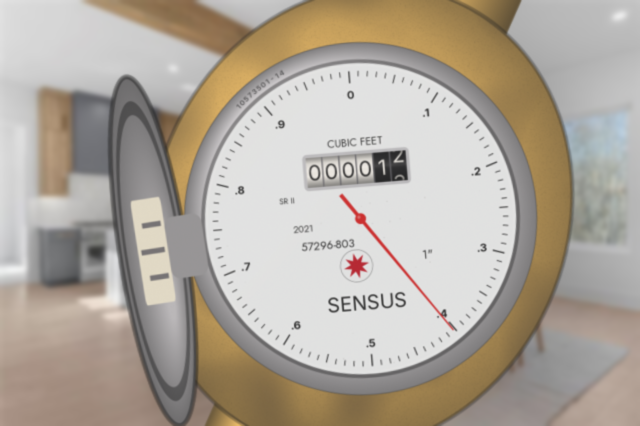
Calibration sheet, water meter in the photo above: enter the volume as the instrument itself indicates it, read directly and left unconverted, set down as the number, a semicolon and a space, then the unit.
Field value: 12.40; ft³
